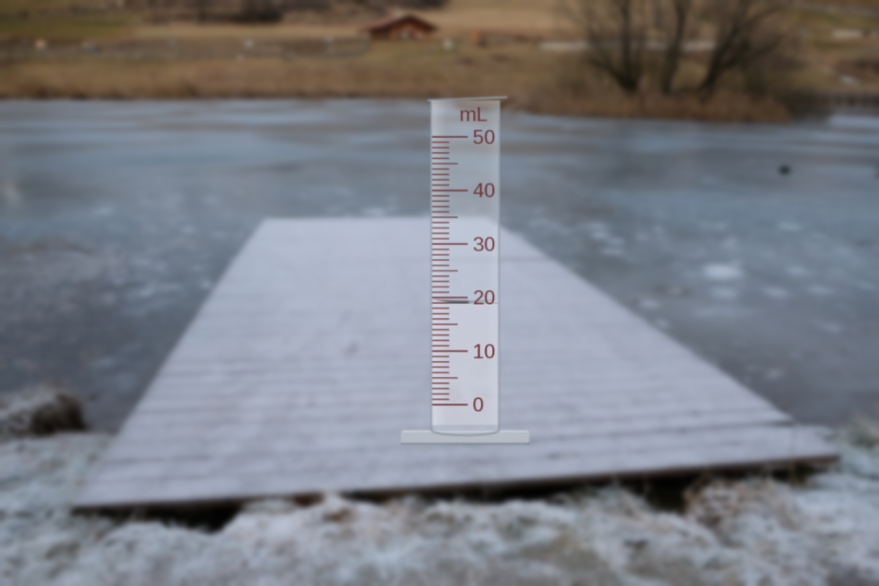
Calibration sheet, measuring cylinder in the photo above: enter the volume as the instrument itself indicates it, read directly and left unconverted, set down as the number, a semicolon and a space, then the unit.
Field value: 19; mL
